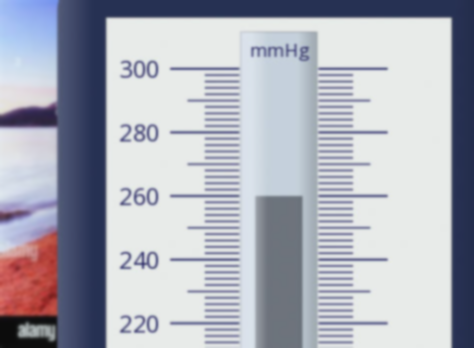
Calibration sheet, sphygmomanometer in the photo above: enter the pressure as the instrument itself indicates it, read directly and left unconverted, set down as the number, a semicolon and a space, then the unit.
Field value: 260; mmHg
